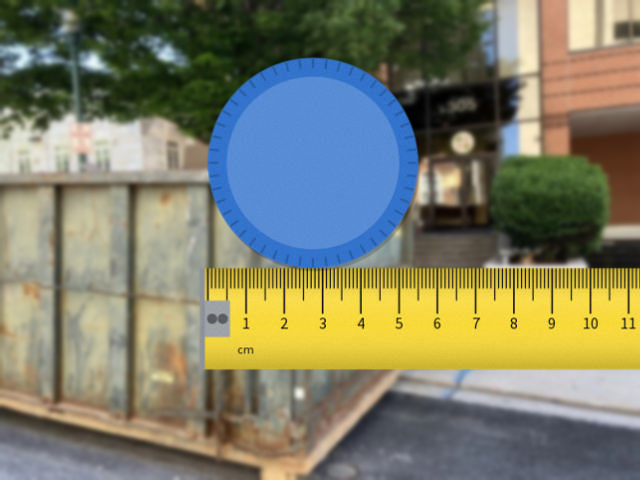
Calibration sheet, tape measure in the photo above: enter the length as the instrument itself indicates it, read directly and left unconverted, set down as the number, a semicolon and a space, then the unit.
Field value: 5.5; cm
